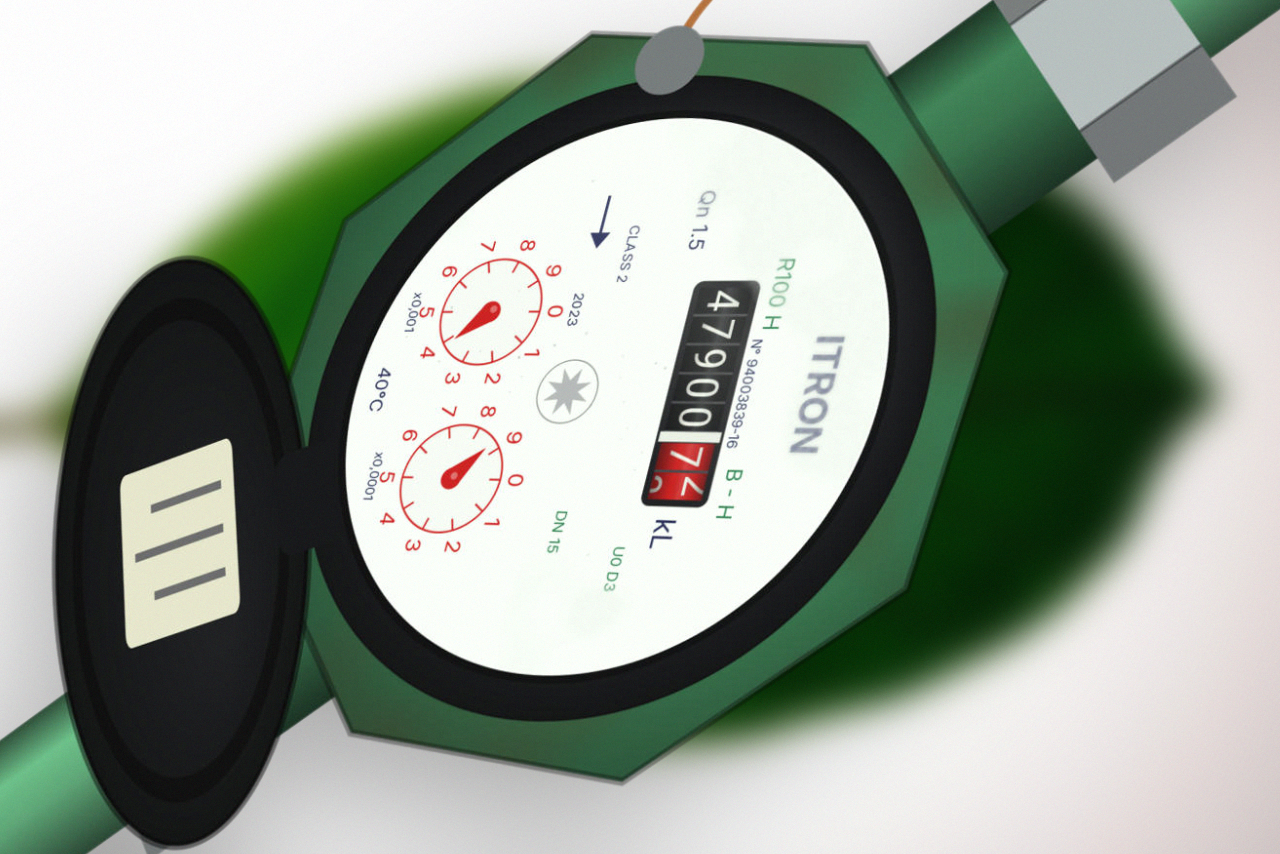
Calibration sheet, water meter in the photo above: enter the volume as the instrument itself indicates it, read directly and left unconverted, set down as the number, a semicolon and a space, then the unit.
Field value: 47900.7238; kL
